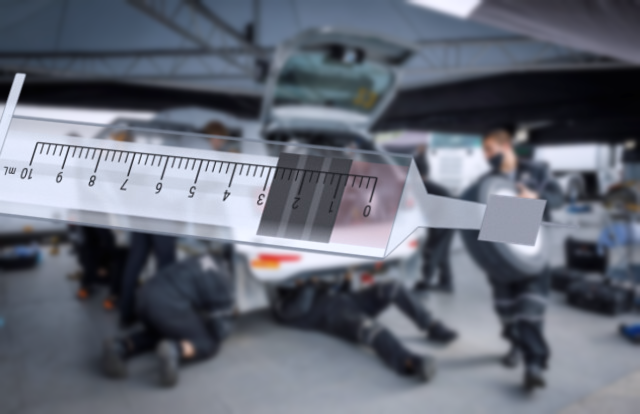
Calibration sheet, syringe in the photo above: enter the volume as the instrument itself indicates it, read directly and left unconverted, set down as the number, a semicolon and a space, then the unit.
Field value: 0.8; mL
